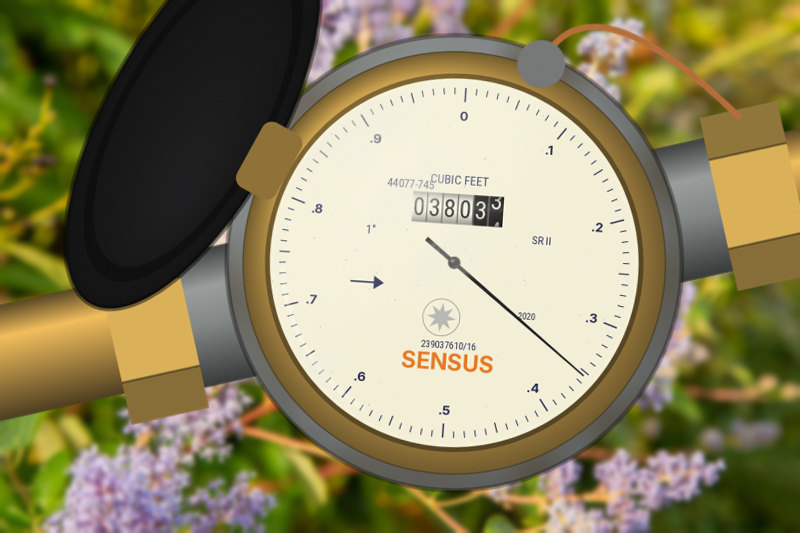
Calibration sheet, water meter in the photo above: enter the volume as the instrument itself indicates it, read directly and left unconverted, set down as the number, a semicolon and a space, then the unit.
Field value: 38033.35; ft³
